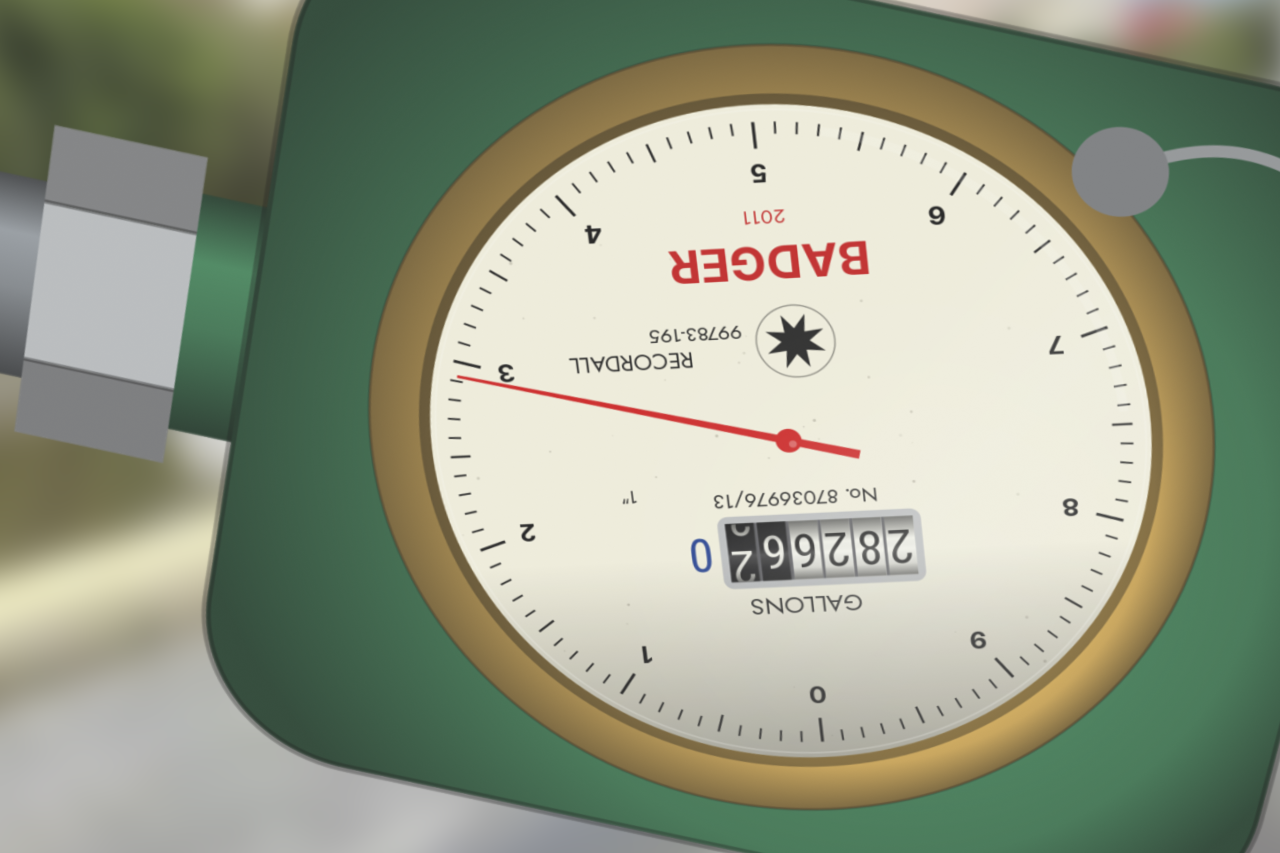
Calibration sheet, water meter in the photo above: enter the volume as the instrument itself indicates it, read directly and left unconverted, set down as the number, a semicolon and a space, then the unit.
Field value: 2826622.9; gal
